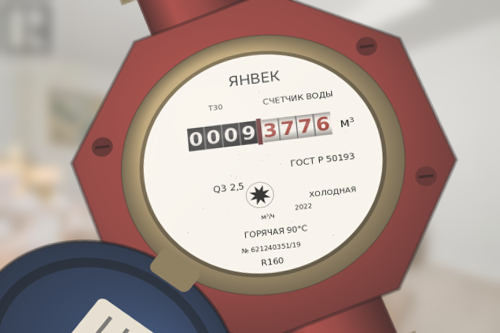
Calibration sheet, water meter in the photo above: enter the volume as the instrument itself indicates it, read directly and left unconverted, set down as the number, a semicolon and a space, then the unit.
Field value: 9.3776; m³
